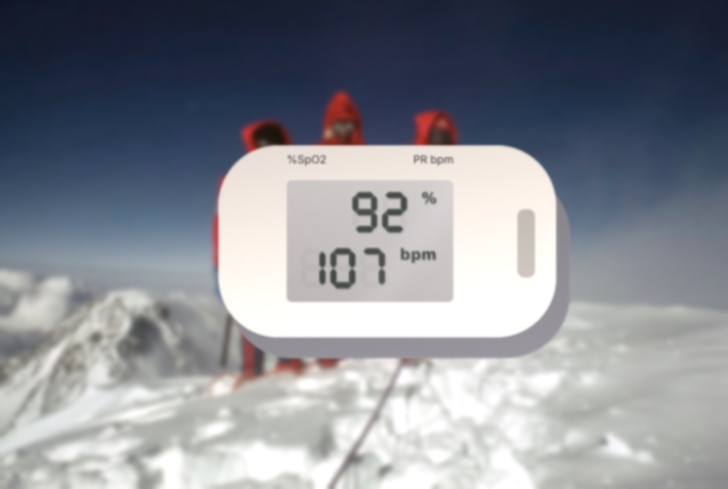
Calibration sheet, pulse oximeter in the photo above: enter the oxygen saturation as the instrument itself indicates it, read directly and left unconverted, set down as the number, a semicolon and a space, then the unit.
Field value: 92; %
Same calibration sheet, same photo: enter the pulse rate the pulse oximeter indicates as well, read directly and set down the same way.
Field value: 107; bpm
